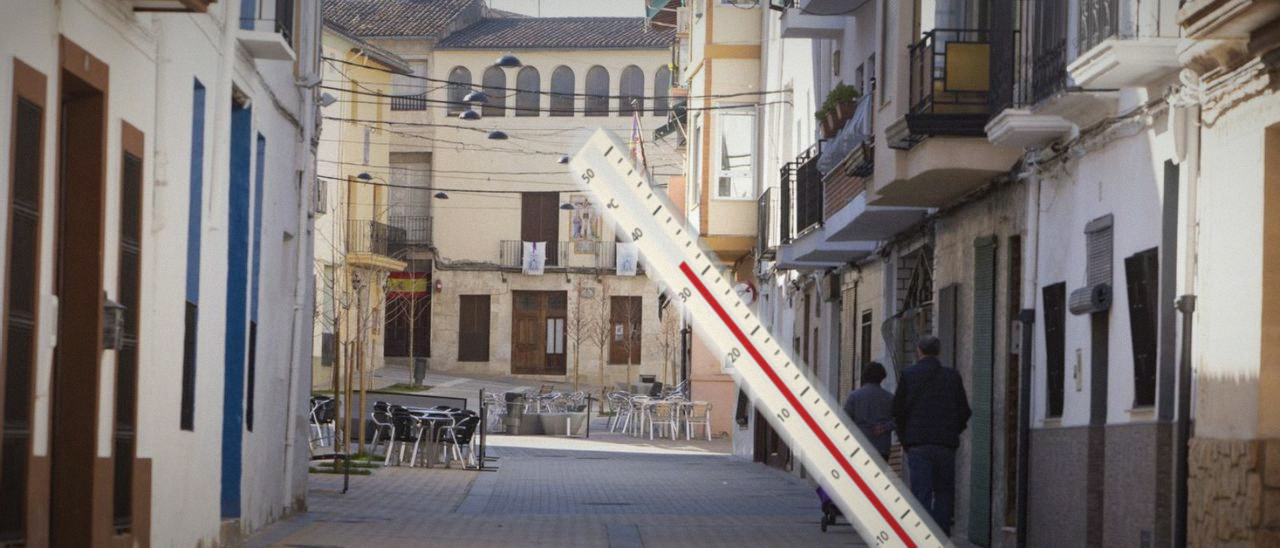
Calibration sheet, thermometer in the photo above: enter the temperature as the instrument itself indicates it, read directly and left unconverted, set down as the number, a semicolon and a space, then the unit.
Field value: 33; °C
